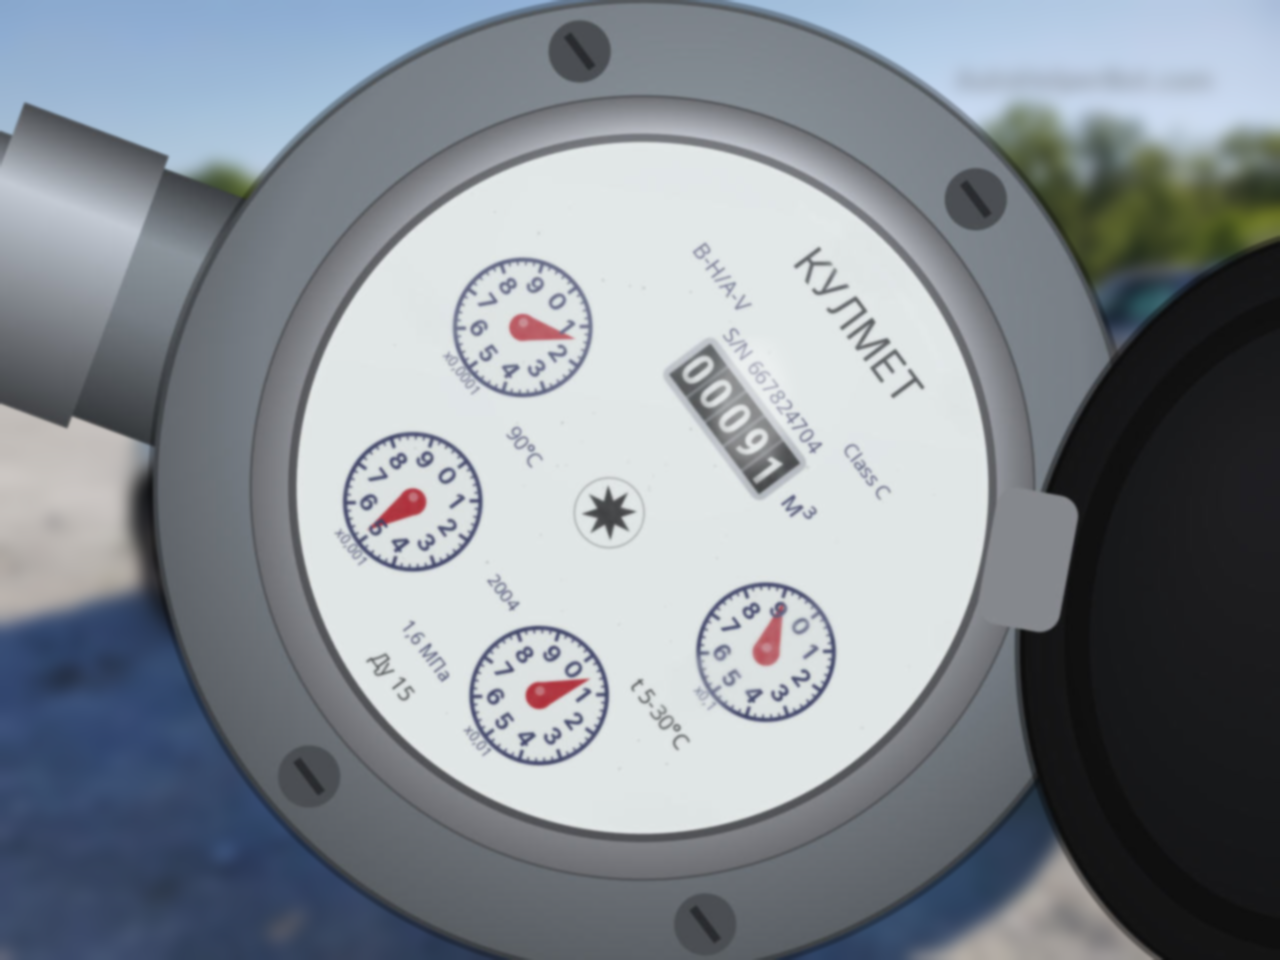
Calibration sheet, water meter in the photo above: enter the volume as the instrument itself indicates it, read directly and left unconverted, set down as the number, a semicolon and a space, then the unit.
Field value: 90.9051; m³
